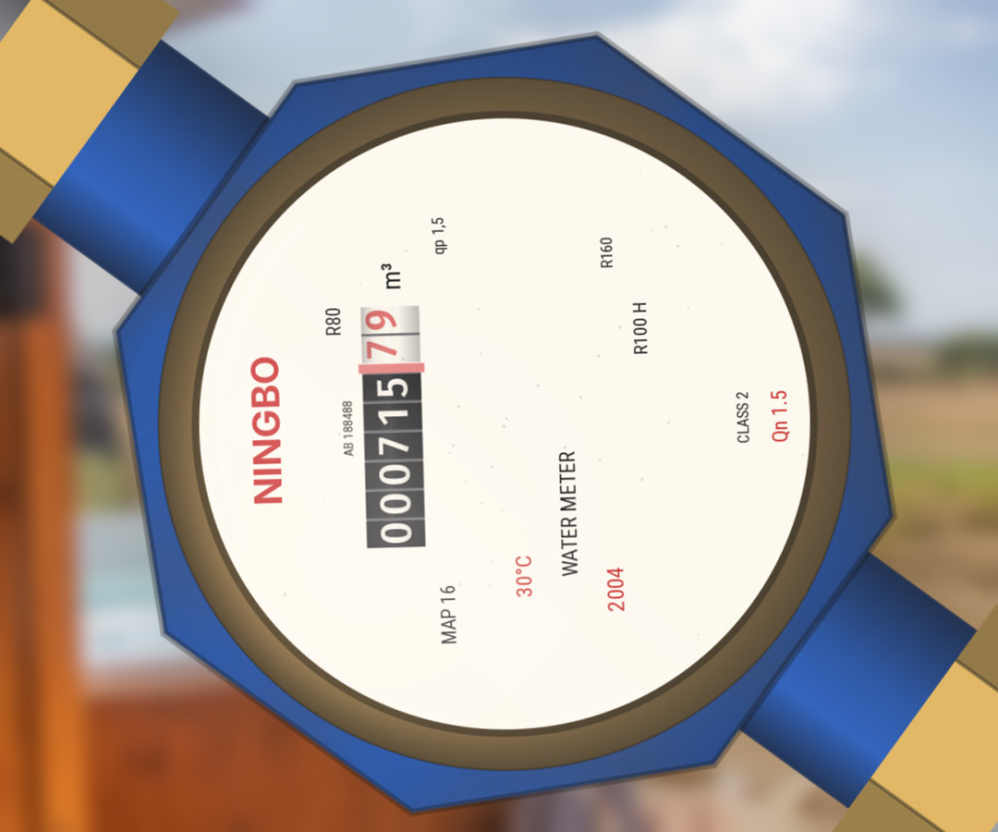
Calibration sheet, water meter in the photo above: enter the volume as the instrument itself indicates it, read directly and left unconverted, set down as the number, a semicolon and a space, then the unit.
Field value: 715.79; m³
